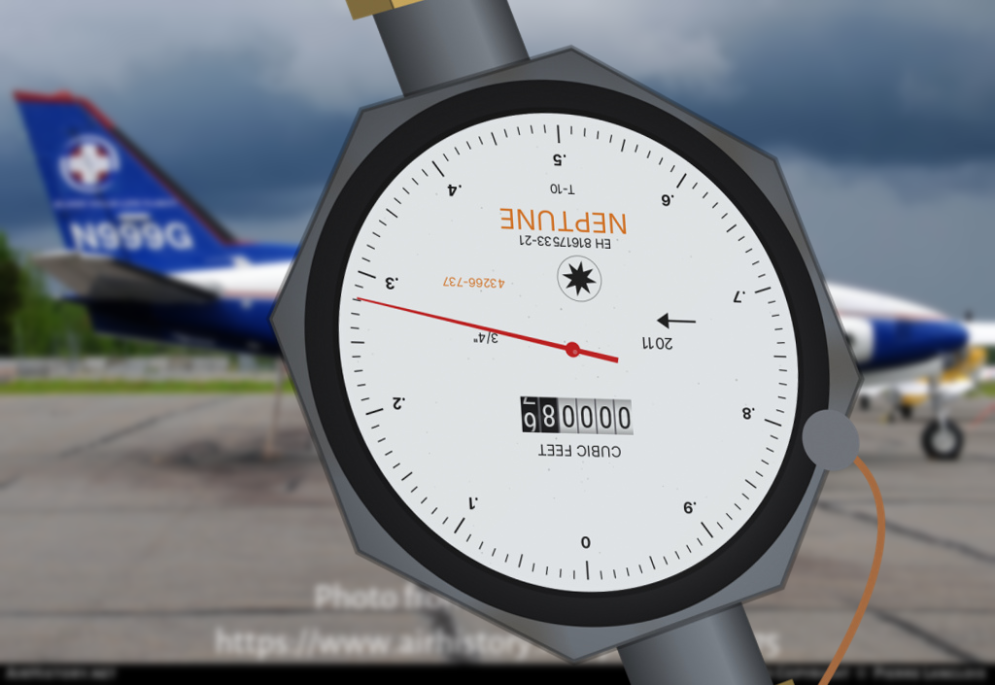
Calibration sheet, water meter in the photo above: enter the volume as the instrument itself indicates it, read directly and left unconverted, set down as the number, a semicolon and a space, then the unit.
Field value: 86.28; ft³
